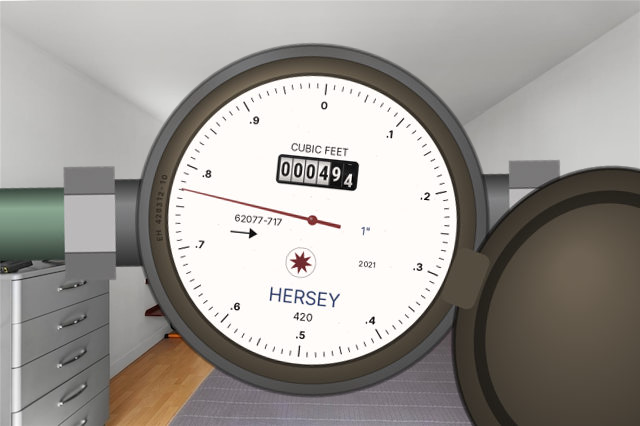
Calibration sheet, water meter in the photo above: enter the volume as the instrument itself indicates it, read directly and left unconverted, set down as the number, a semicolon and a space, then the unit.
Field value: 493.77; ft³
